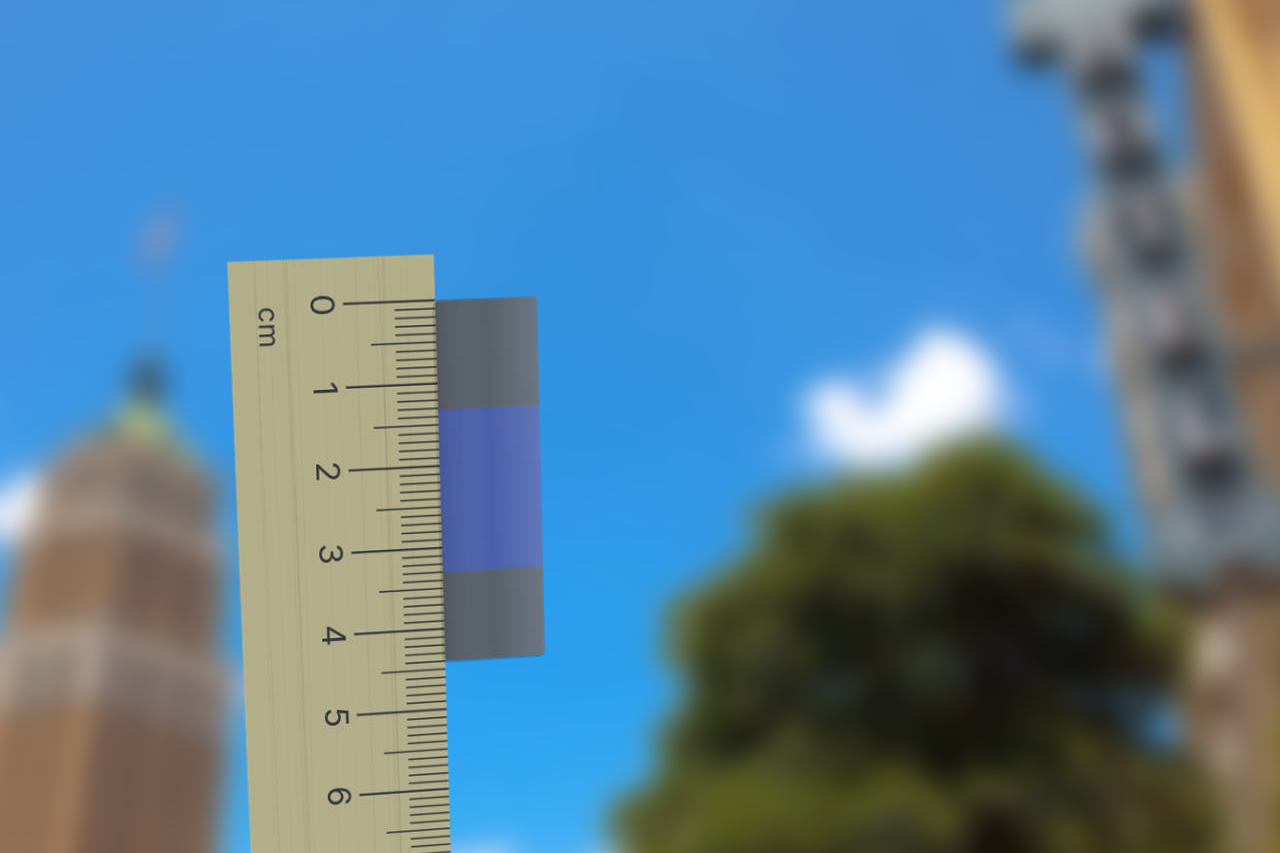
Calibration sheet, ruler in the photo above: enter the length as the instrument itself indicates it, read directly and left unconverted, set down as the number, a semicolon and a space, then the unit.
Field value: 4.4; cm
